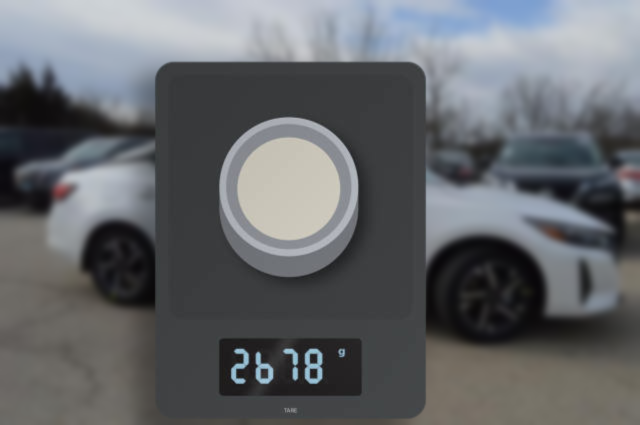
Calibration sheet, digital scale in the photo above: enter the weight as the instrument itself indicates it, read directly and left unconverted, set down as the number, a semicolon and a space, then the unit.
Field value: 2678; g
